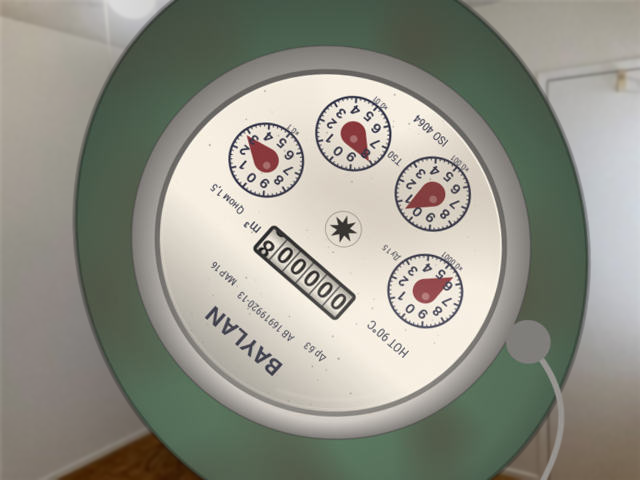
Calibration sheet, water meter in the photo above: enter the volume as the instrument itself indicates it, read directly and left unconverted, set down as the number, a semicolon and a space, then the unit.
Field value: 8.2805; m³
